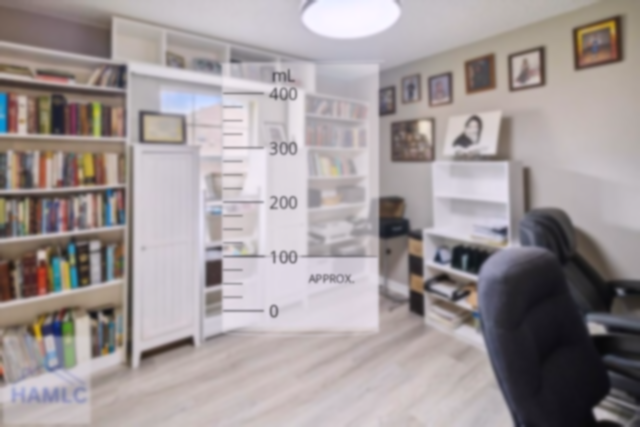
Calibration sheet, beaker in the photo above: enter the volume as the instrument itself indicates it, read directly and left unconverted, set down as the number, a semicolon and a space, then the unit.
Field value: 100; mL
